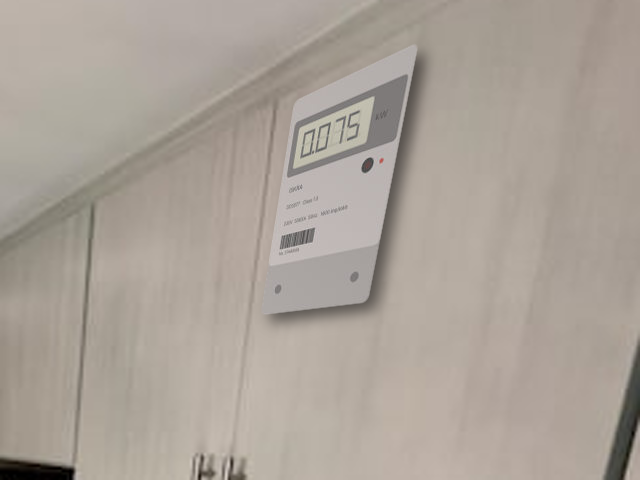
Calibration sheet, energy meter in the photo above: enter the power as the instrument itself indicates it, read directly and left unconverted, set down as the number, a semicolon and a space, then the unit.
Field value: 0.075; kW
